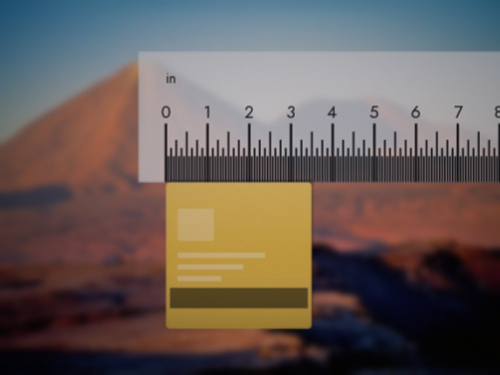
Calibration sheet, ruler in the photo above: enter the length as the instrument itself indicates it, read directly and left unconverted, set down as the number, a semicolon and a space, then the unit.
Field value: 3.5; in
